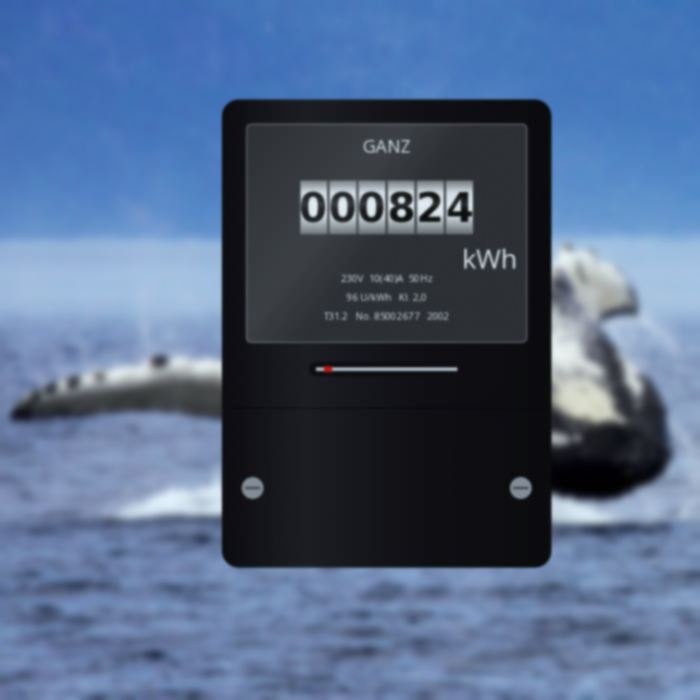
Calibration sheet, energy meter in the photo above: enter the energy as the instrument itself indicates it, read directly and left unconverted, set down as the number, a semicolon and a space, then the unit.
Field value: 824; kWh
